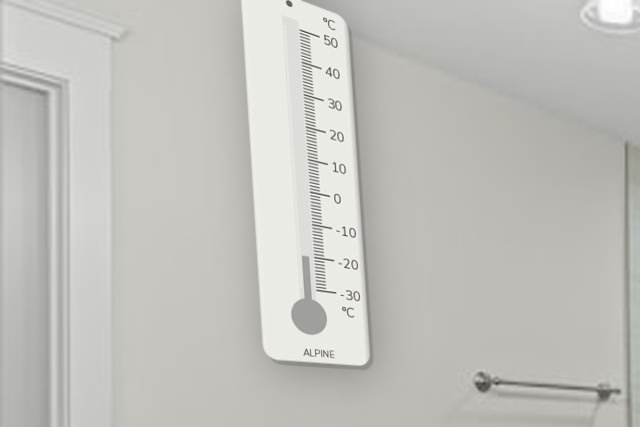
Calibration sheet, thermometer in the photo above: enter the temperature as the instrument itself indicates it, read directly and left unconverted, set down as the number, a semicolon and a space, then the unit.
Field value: -20; °C
